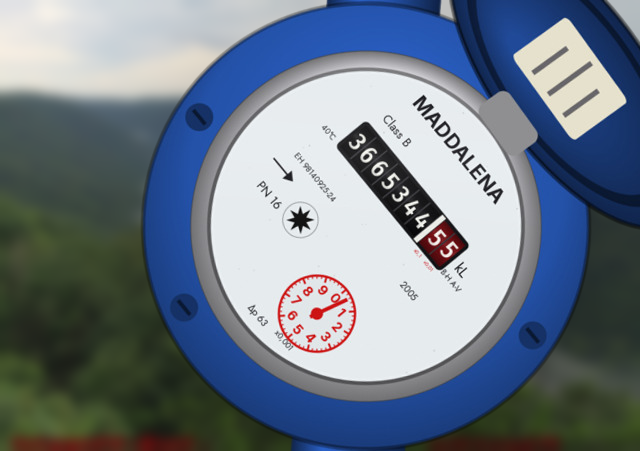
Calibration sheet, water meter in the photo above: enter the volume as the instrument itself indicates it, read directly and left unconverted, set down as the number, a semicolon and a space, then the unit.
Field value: 3665344.550; kL
